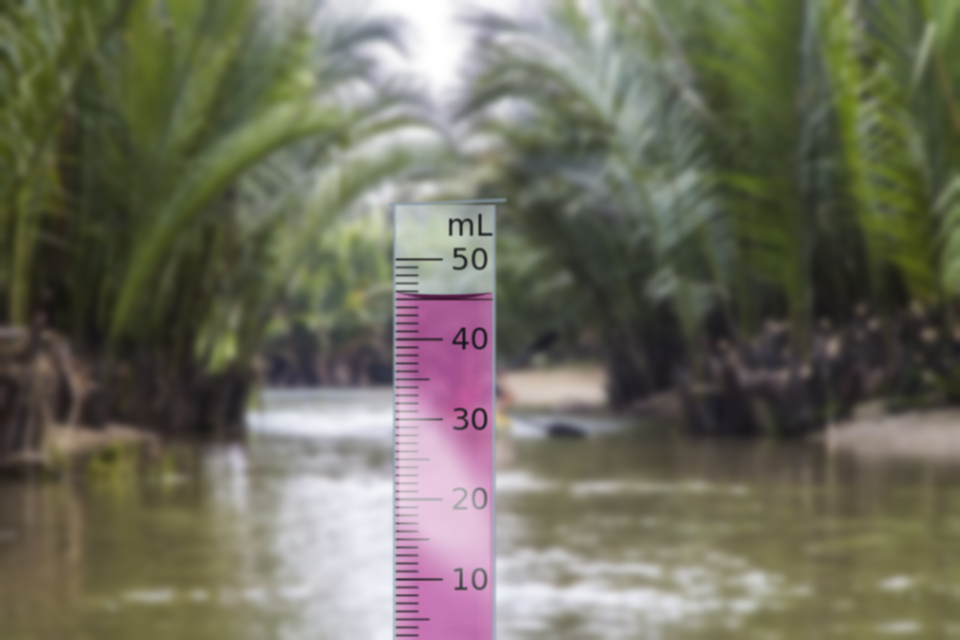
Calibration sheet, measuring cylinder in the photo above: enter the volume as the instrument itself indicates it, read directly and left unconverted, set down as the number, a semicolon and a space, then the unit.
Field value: 45; mL
